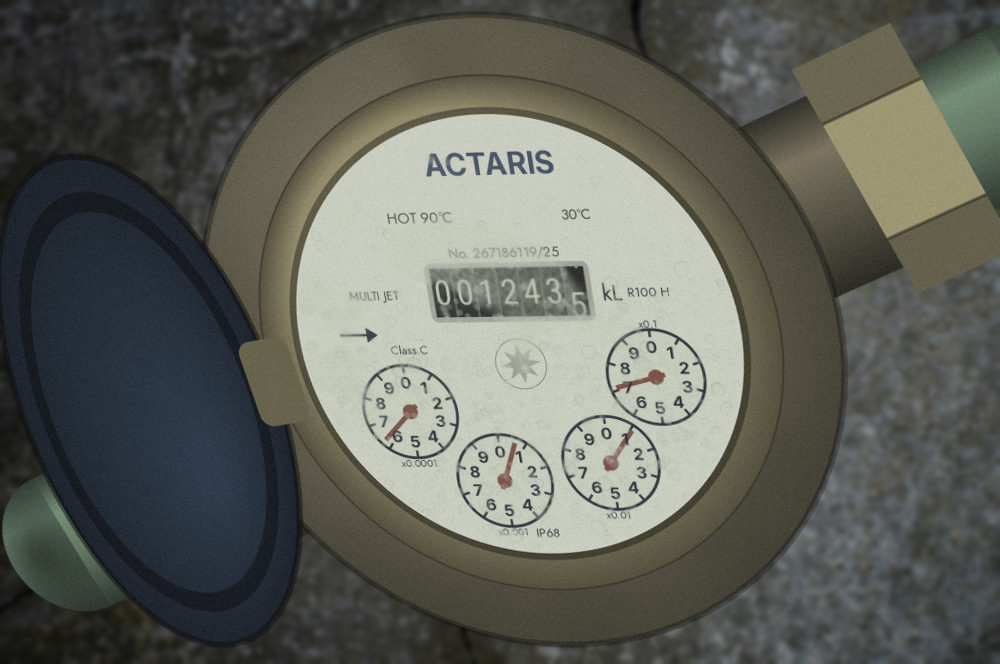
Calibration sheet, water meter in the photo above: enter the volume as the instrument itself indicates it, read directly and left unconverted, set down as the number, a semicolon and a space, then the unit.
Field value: 12434.7106; kL
